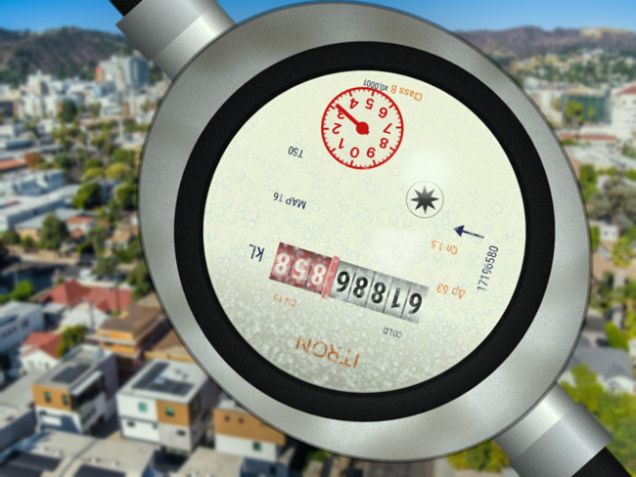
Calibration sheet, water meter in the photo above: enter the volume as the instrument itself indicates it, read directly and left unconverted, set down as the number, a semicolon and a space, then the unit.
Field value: 61886.8583; kL
